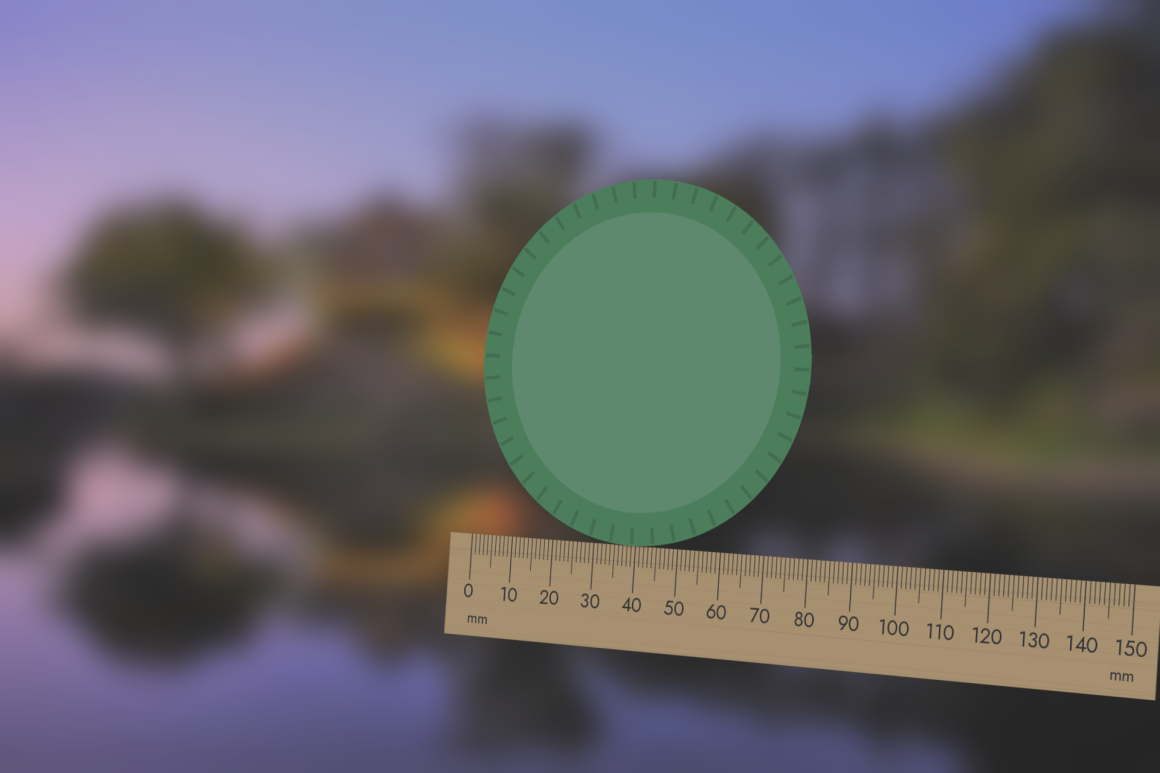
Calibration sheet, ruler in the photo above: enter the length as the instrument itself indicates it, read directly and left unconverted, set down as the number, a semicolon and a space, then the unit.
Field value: 78; mm
